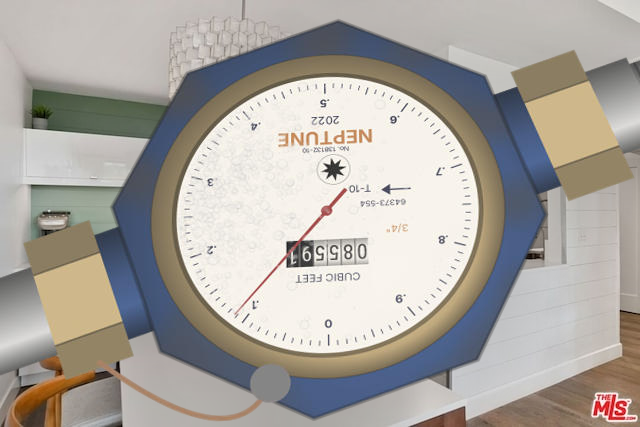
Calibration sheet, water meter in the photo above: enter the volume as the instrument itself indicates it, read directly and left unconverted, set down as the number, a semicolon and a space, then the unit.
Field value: 85591.11; ft³
